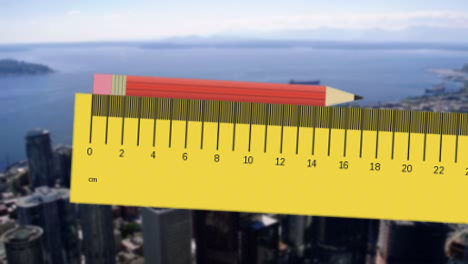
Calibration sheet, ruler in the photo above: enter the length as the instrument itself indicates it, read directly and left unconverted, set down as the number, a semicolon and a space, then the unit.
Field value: 17; cm
